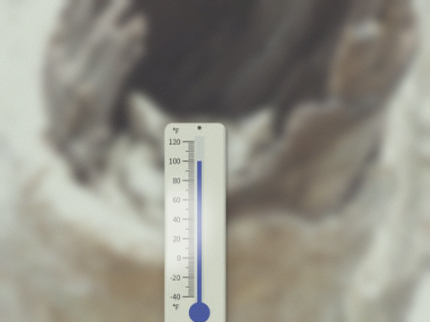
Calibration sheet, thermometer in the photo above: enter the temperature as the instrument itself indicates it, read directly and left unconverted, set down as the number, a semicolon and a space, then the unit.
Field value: 100; °F
